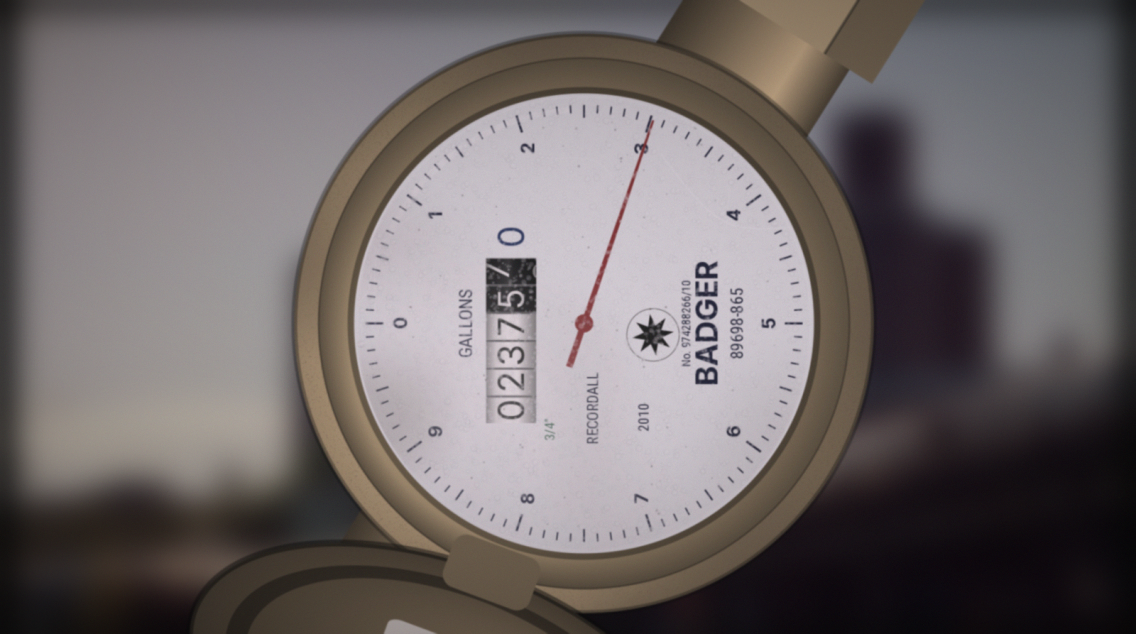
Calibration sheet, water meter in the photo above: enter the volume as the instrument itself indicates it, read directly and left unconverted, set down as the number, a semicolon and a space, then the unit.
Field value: 237573.0; gal
